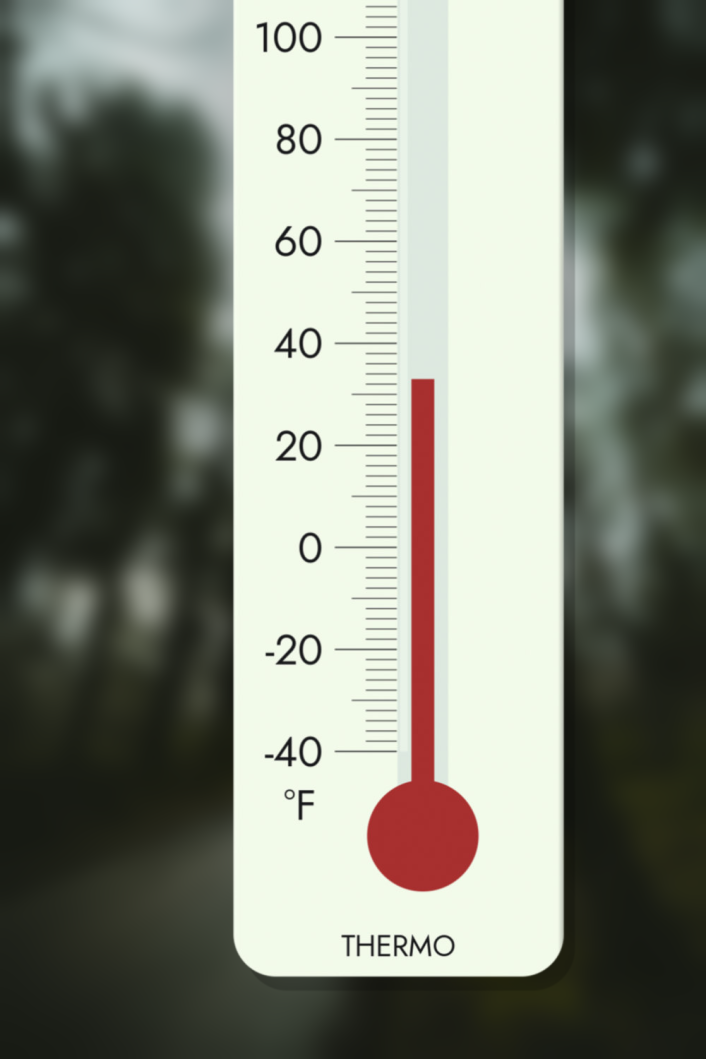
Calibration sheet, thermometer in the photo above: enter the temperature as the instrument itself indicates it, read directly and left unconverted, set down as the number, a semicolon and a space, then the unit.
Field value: 33; °F
